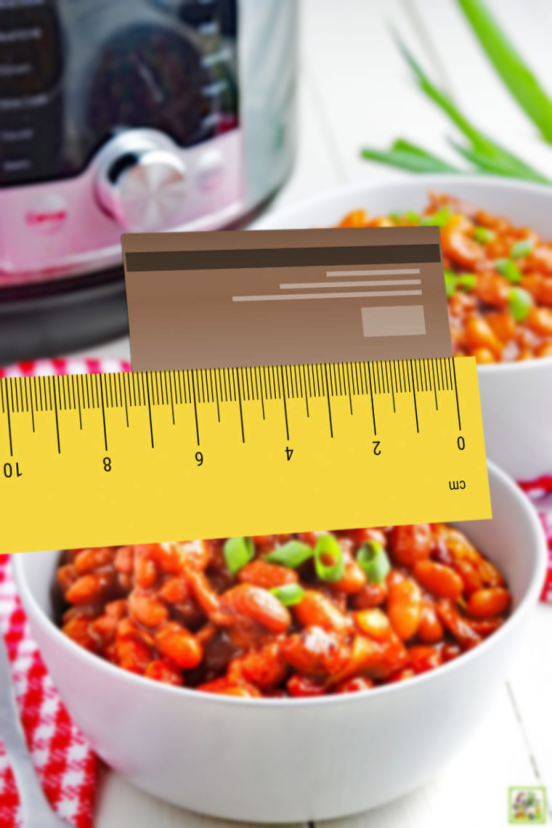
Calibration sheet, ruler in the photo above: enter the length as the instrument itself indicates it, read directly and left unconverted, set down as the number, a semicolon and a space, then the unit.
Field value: 7.3; cm
